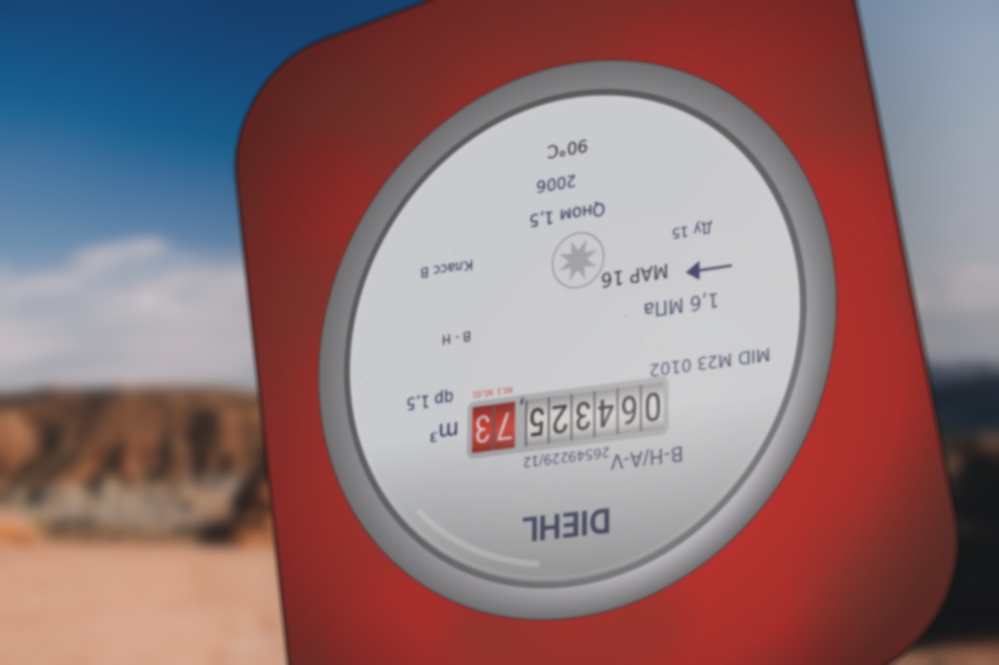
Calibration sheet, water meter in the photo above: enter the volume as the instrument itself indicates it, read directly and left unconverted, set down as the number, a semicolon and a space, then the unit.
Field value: 64325.73; m³
